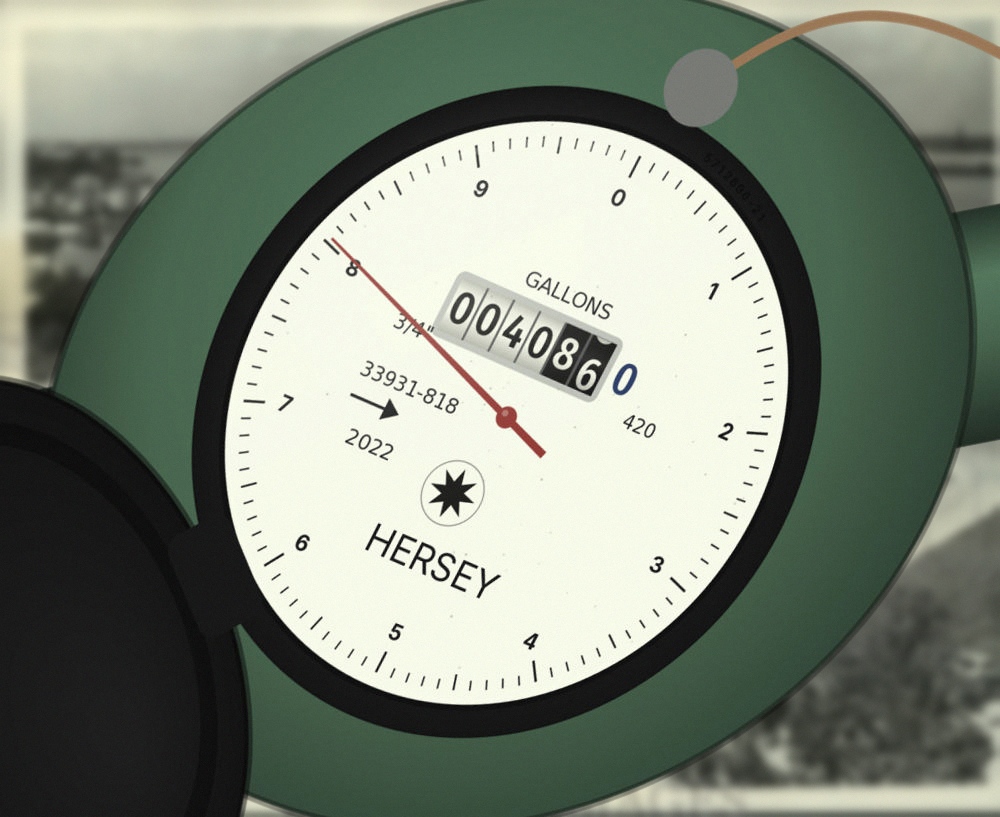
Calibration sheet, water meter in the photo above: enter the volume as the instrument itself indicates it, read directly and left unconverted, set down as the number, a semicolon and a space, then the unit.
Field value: 40858.0; gal
